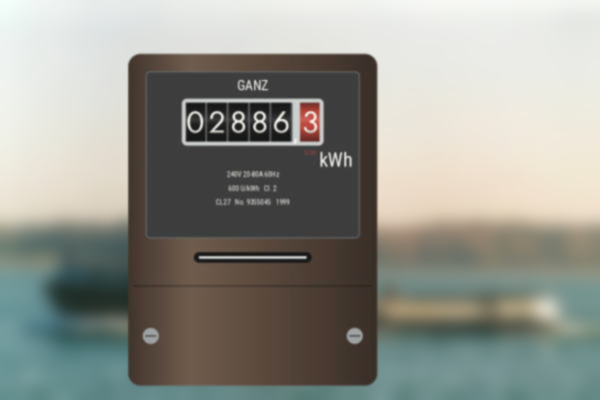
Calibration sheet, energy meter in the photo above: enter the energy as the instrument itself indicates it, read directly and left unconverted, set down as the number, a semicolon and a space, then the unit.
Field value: 2886.3; kWh
